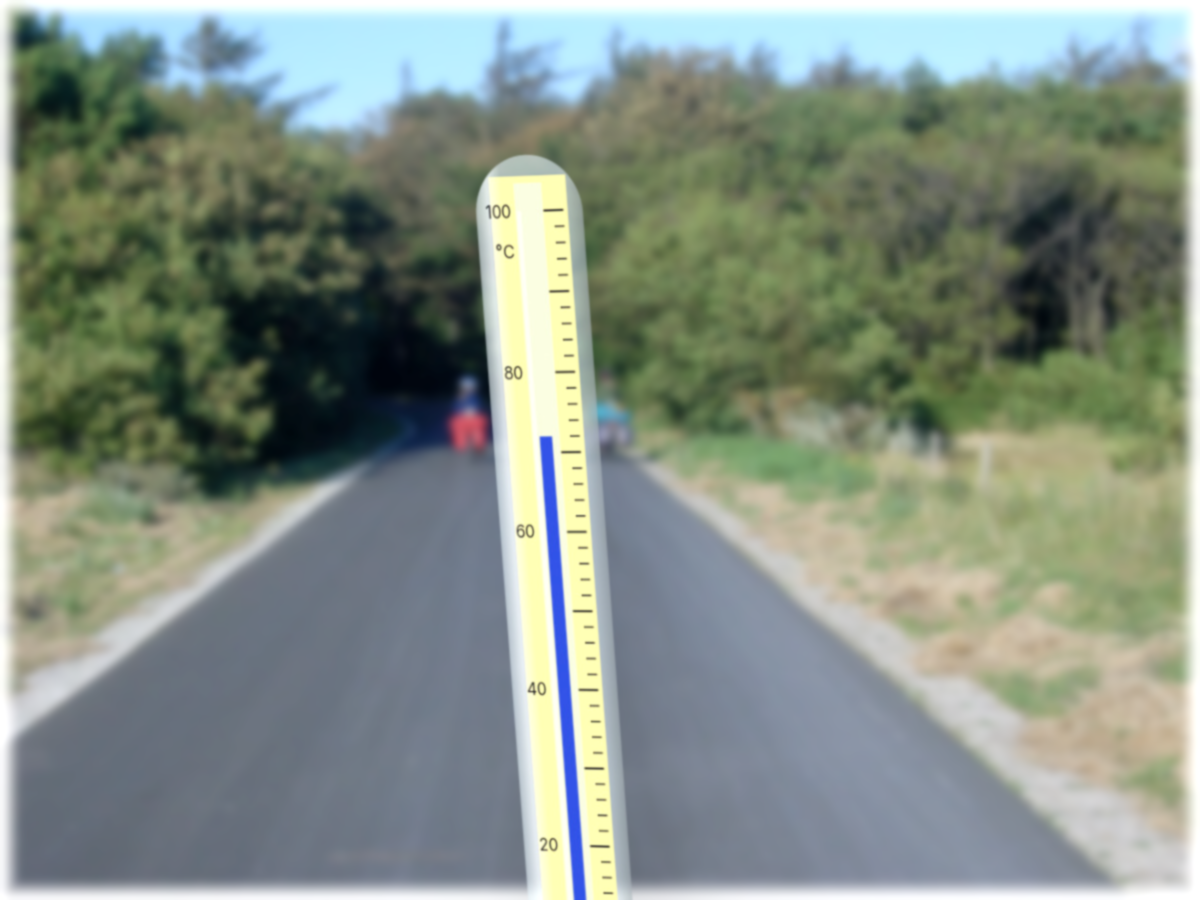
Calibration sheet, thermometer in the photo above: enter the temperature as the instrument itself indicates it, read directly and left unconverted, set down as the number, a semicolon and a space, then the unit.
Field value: 72; °C
